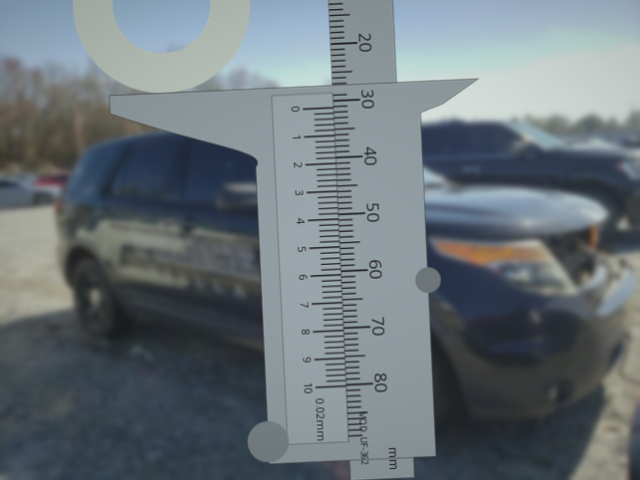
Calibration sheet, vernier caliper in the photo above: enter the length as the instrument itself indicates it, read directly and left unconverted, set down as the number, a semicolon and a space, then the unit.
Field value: 31.2; mm
